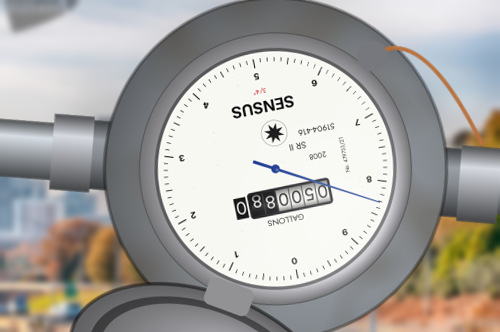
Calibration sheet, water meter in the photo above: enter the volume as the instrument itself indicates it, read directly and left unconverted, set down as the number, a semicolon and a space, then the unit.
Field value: 500878.3; gal
